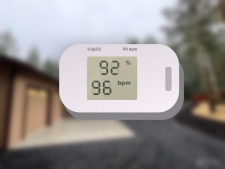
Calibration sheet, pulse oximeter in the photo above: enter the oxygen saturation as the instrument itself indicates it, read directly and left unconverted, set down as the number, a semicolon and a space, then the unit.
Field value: 92; %
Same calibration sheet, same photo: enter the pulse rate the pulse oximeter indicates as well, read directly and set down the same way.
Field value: 96; bpm
